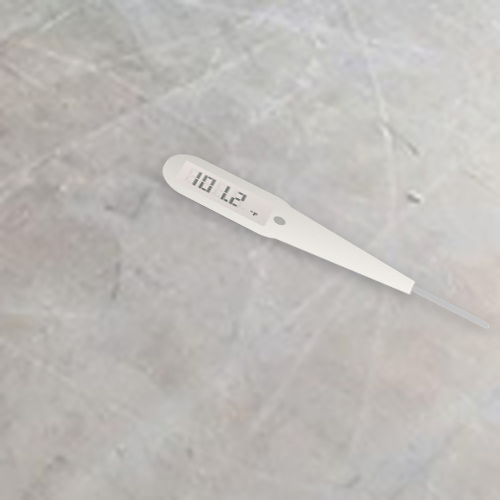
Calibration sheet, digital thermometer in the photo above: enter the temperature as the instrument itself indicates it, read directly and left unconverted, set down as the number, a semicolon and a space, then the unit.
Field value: 101.2; °F
